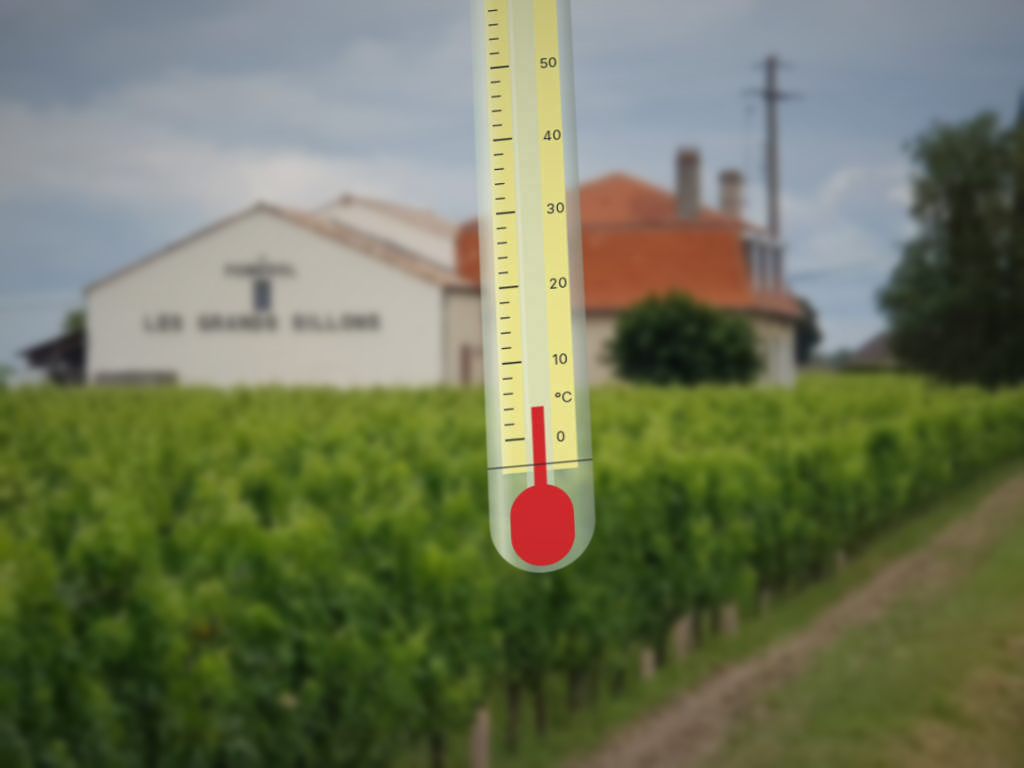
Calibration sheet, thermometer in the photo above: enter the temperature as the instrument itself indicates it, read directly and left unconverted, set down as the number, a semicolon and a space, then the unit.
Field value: 4; °C
